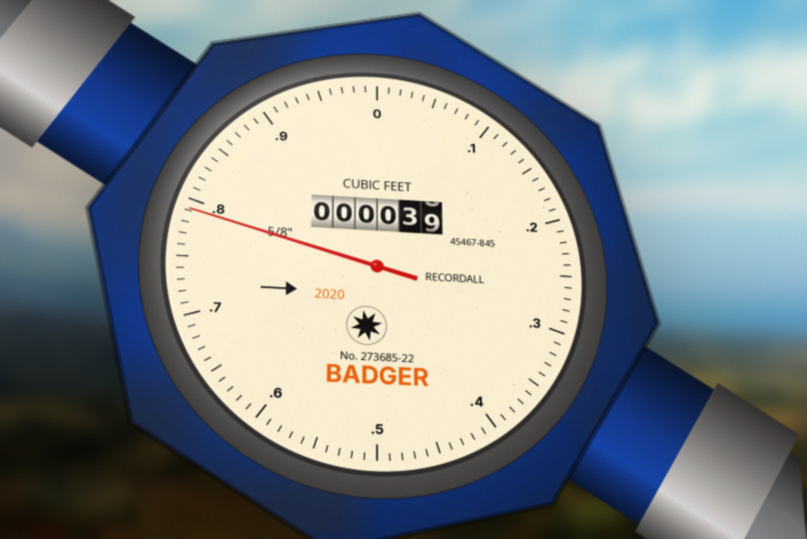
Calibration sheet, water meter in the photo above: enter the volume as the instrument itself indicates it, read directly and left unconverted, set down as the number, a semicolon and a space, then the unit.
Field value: 38.79; ft³
